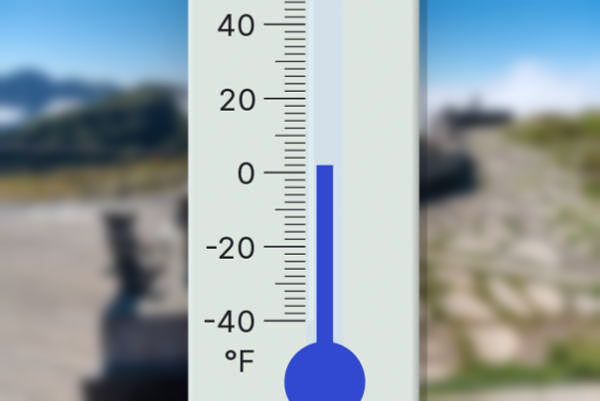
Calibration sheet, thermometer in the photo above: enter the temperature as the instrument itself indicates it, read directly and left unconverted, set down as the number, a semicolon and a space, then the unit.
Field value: 2; °F
